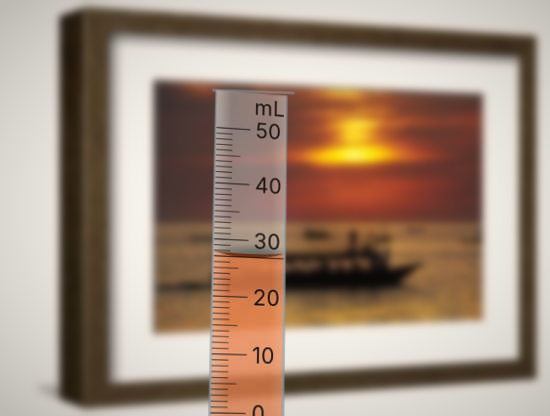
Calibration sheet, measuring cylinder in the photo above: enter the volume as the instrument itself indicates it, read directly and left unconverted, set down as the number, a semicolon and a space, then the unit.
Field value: 27; mL
